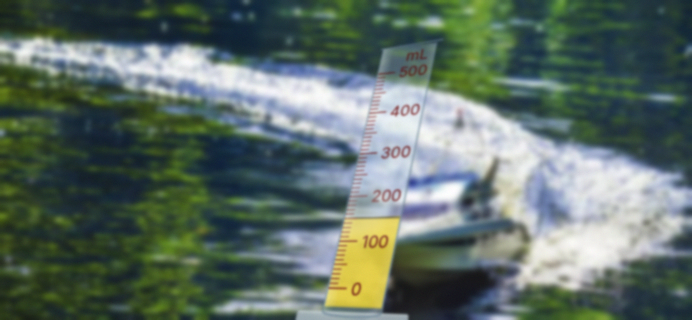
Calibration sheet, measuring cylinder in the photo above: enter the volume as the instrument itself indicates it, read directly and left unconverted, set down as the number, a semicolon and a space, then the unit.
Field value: 150; mL
